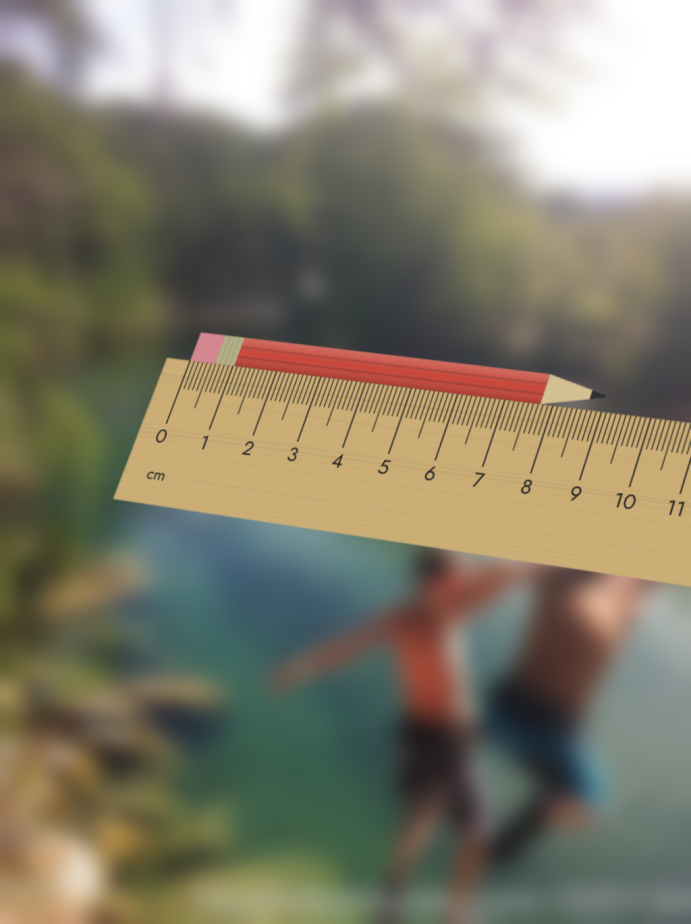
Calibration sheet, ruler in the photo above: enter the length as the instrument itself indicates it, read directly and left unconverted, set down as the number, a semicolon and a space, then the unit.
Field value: 9; cm
